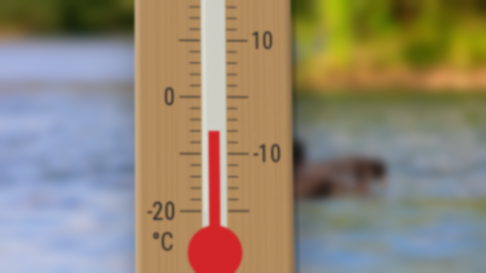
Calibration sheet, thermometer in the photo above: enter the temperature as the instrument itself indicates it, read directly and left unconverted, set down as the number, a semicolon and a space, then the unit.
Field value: -6; °C
